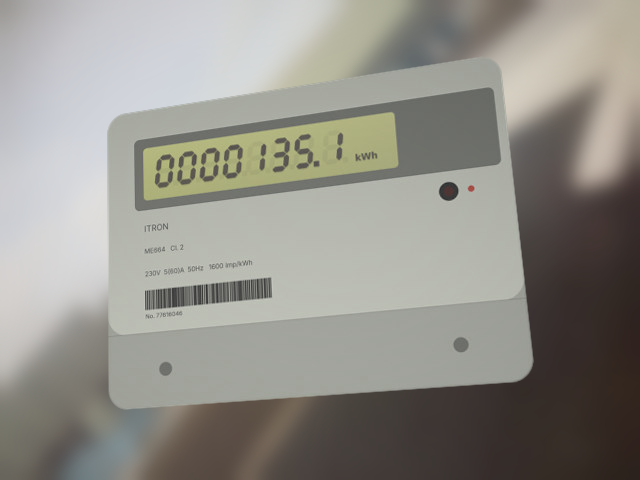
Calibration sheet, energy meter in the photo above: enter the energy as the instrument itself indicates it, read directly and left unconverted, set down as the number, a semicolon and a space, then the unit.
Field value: 135.1; kWh
